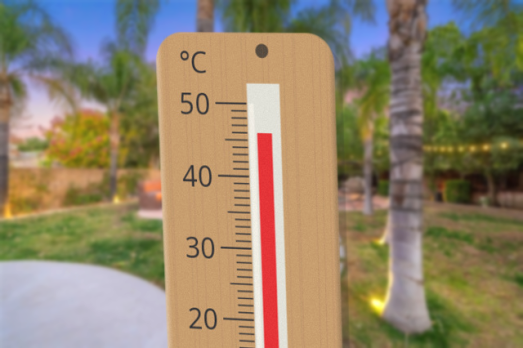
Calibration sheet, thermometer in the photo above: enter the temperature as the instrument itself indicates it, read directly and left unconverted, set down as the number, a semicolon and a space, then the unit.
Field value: 46; °C
